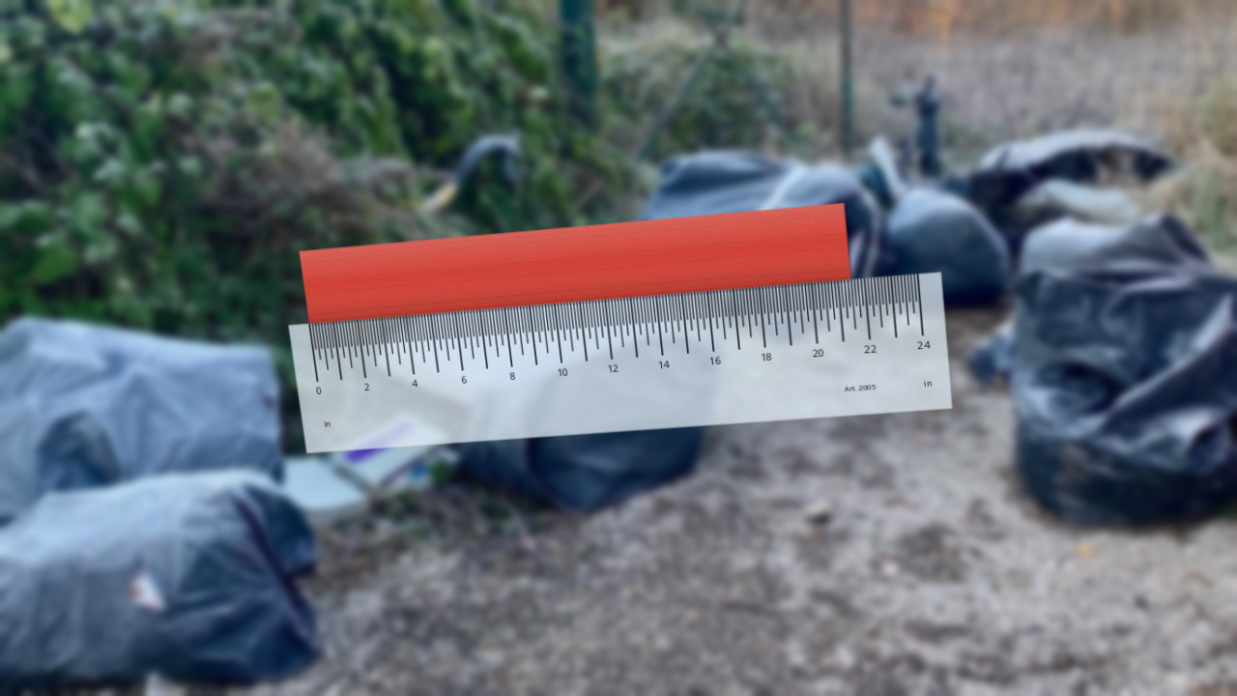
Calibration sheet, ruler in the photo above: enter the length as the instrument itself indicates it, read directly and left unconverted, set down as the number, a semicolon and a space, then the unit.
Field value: 21.5; in
